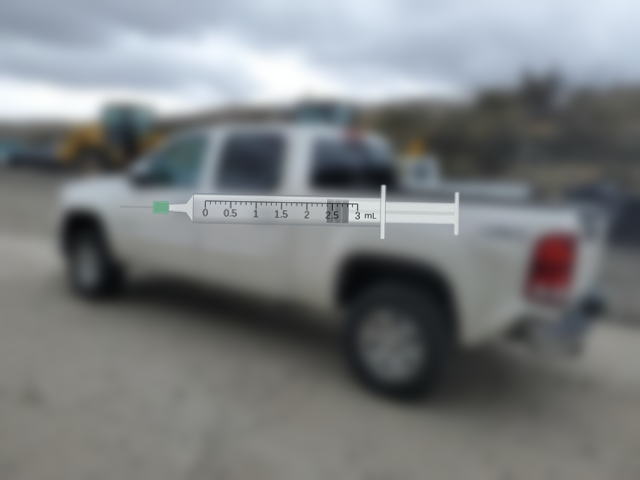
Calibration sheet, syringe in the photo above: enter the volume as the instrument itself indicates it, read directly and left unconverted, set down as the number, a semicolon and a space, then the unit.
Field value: 2.4; mL
